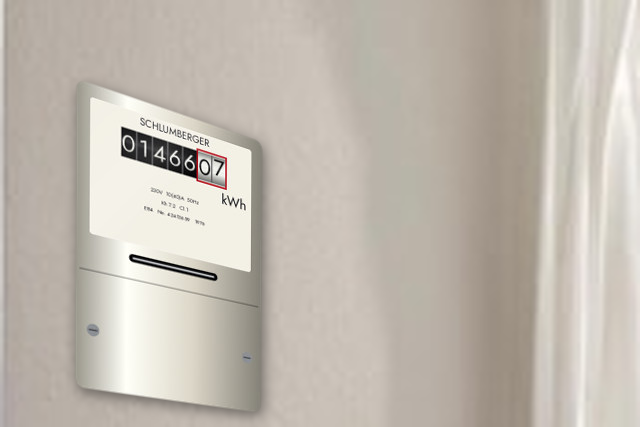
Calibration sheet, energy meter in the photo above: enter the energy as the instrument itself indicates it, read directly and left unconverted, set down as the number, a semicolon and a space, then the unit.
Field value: 1466.07; kWh
